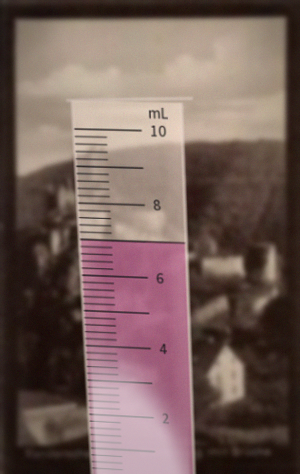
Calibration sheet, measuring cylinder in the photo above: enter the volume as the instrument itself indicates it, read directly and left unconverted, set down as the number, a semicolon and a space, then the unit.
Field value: 7; mL
